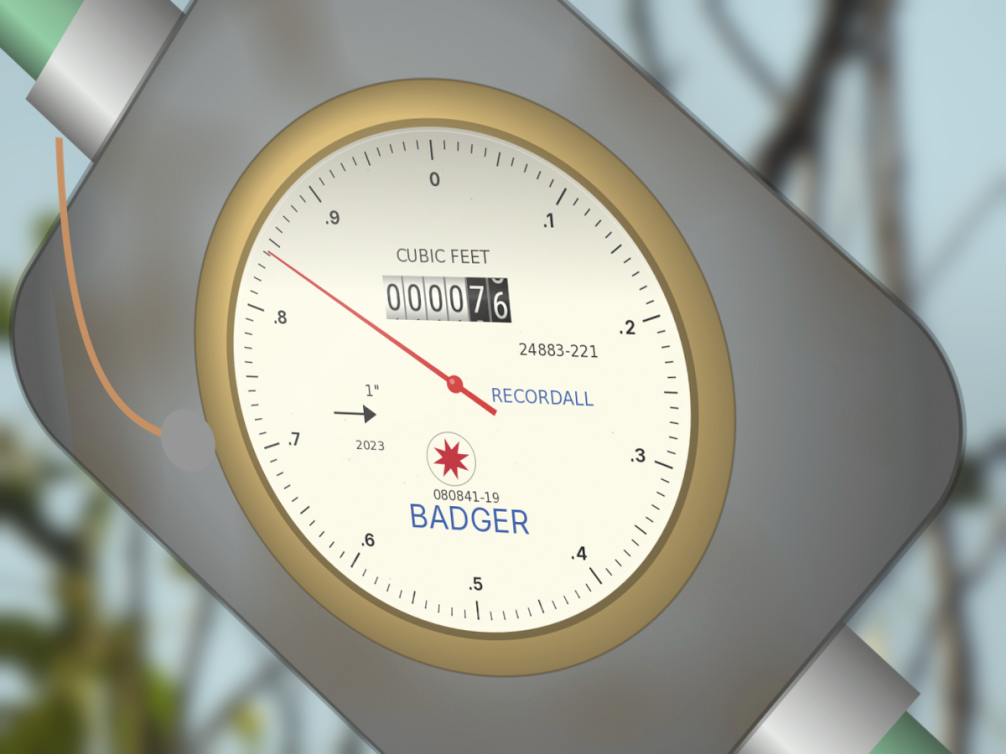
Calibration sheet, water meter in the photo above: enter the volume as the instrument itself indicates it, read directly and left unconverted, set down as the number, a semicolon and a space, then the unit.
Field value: 75.84; ft³
